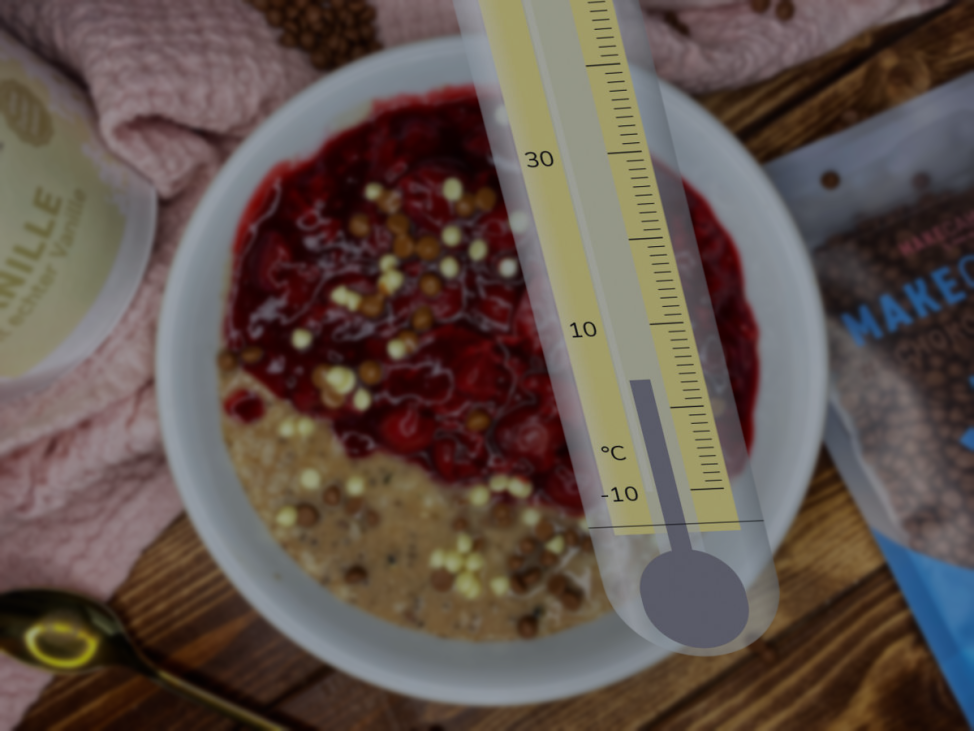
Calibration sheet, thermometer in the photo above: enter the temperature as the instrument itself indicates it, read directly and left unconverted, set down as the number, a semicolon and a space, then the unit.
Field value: 3.5; °C
